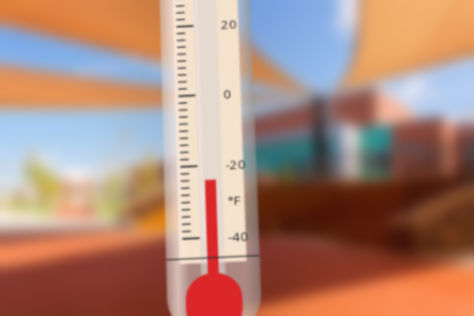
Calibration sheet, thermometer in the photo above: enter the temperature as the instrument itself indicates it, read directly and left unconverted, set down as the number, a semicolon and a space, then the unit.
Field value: -24; °F
